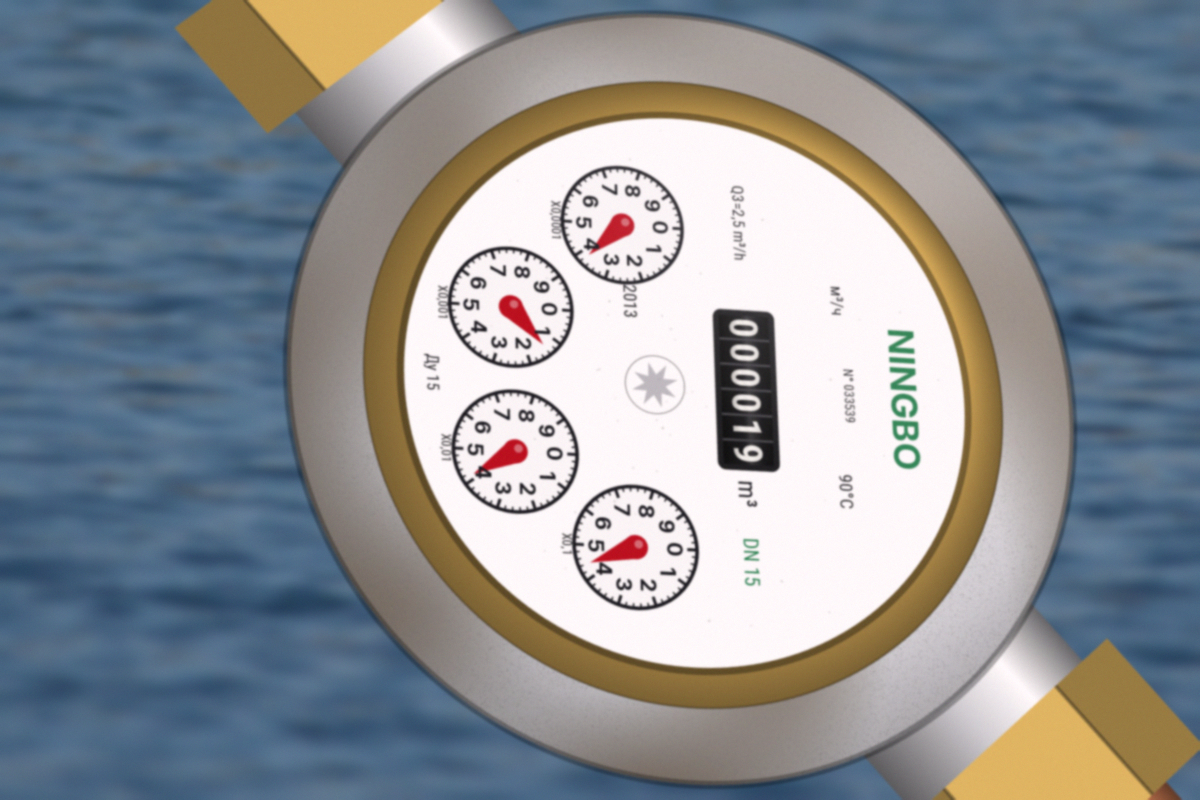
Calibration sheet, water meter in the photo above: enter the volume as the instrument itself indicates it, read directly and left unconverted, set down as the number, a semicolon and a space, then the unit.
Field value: 19.4413; m³
